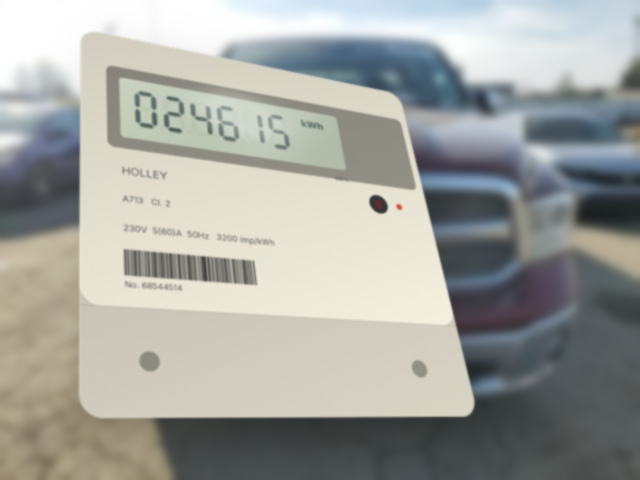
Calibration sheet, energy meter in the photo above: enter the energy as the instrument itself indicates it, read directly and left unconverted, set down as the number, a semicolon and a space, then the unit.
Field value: 24615; kWh
